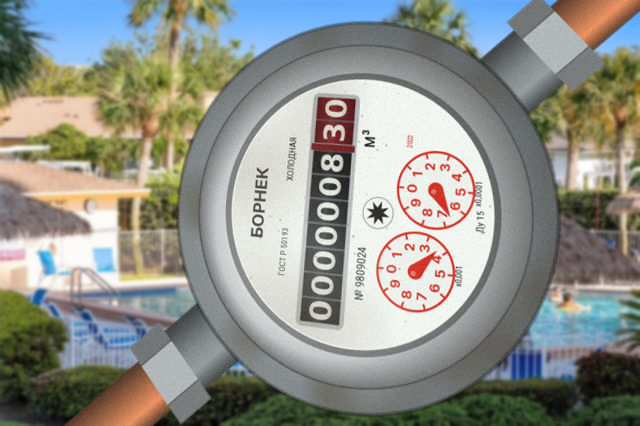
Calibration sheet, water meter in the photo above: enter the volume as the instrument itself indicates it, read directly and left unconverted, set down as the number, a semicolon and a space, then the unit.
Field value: 8.3036; m³
